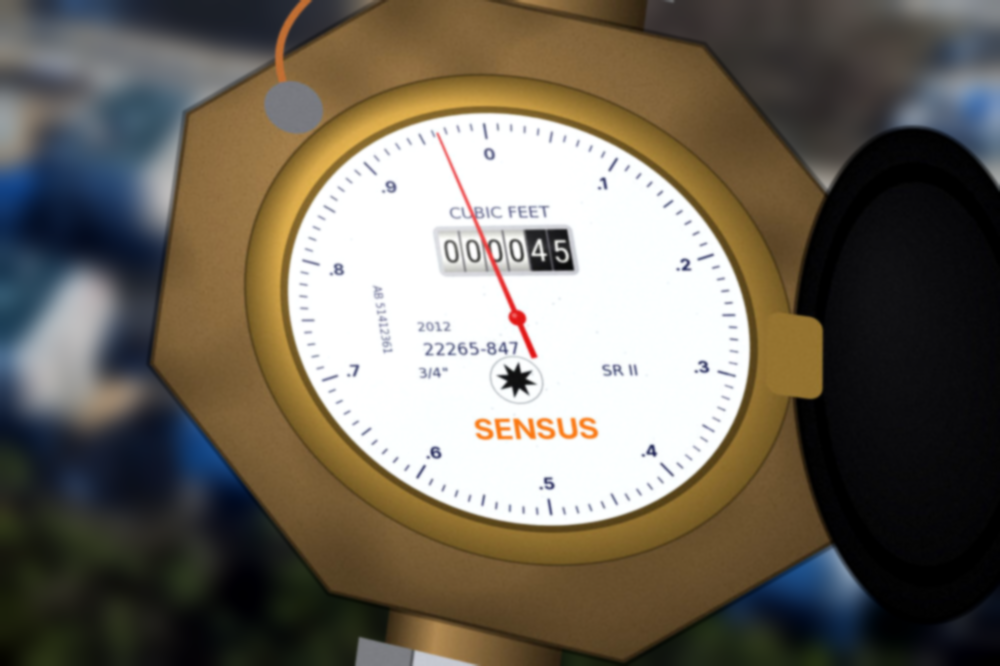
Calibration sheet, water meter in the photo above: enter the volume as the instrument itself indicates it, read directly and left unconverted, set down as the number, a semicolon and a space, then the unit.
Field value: 44.96; ft³
